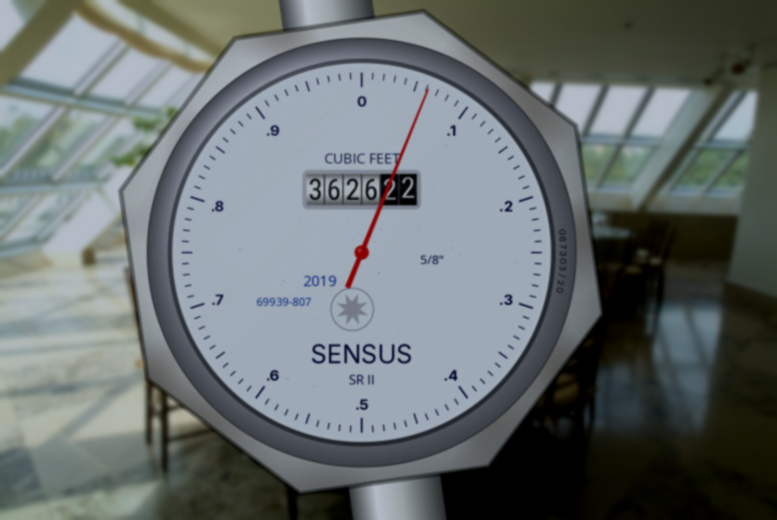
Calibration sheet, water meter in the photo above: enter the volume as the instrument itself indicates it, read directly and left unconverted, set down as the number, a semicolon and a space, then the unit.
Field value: 362622.06; ft³
